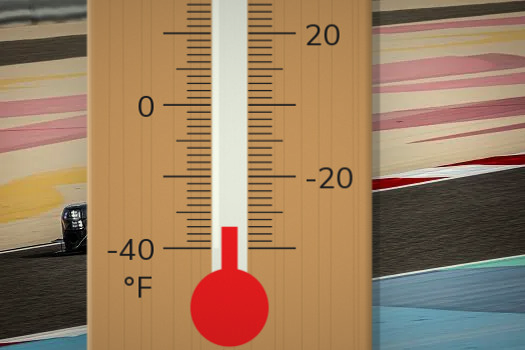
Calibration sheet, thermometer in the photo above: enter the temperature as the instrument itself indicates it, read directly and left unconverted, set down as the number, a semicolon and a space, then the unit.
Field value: -34; °F
